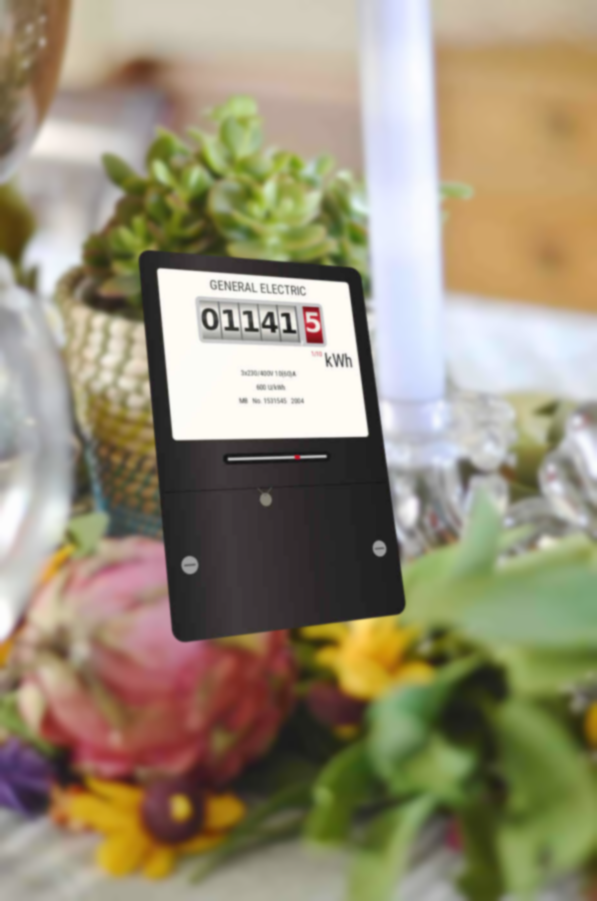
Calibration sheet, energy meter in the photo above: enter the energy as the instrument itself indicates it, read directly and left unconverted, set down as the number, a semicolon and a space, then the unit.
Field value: 1141.5; kWh
